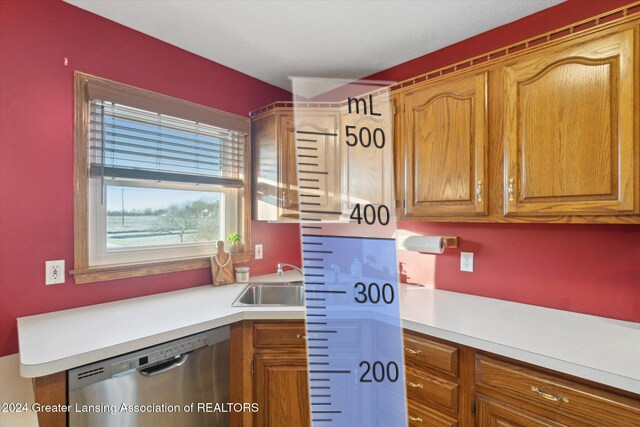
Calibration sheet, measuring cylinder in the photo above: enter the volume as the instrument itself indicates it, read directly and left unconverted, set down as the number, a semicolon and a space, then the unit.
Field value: 370; mL
